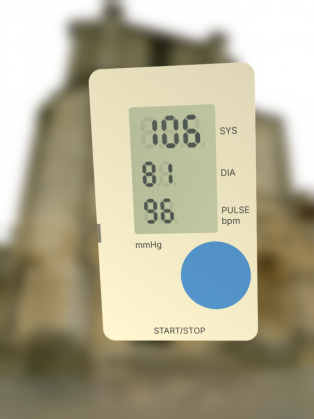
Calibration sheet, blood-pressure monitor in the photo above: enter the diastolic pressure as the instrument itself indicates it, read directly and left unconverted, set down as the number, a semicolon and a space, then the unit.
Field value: 81; mmHg
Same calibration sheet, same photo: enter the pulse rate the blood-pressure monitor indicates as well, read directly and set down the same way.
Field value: 96; bpm
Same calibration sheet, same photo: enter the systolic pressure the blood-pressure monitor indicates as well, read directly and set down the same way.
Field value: 106; mmHg
